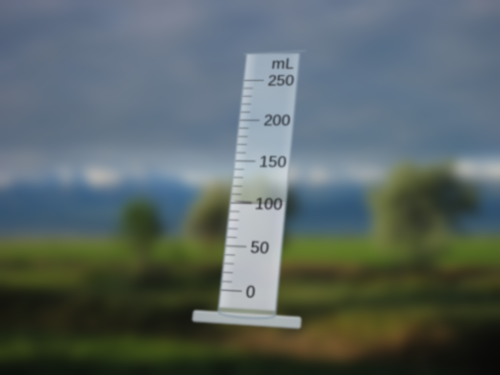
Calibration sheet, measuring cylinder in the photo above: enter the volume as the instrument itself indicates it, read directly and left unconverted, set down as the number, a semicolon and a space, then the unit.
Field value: 100; mL
